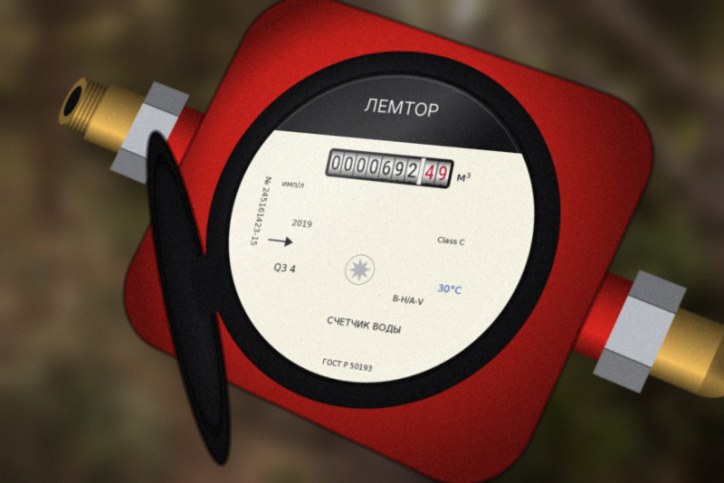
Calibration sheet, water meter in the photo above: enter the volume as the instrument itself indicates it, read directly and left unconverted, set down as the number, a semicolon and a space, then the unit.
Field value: 692.49; m³
